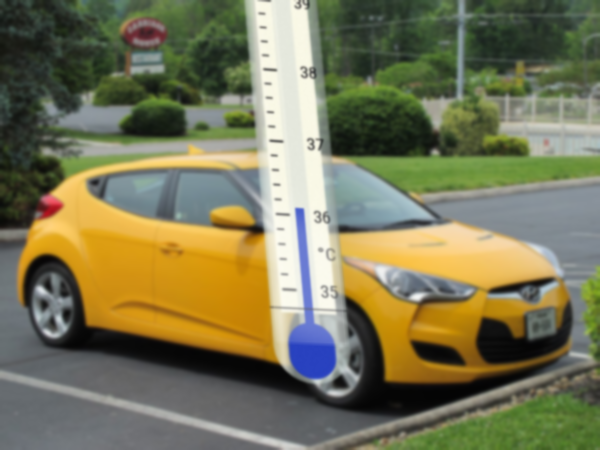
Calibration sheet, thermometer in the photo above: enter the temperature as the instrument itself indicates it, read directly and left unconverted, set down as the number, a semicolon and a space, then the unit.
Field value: 36.1; °C
